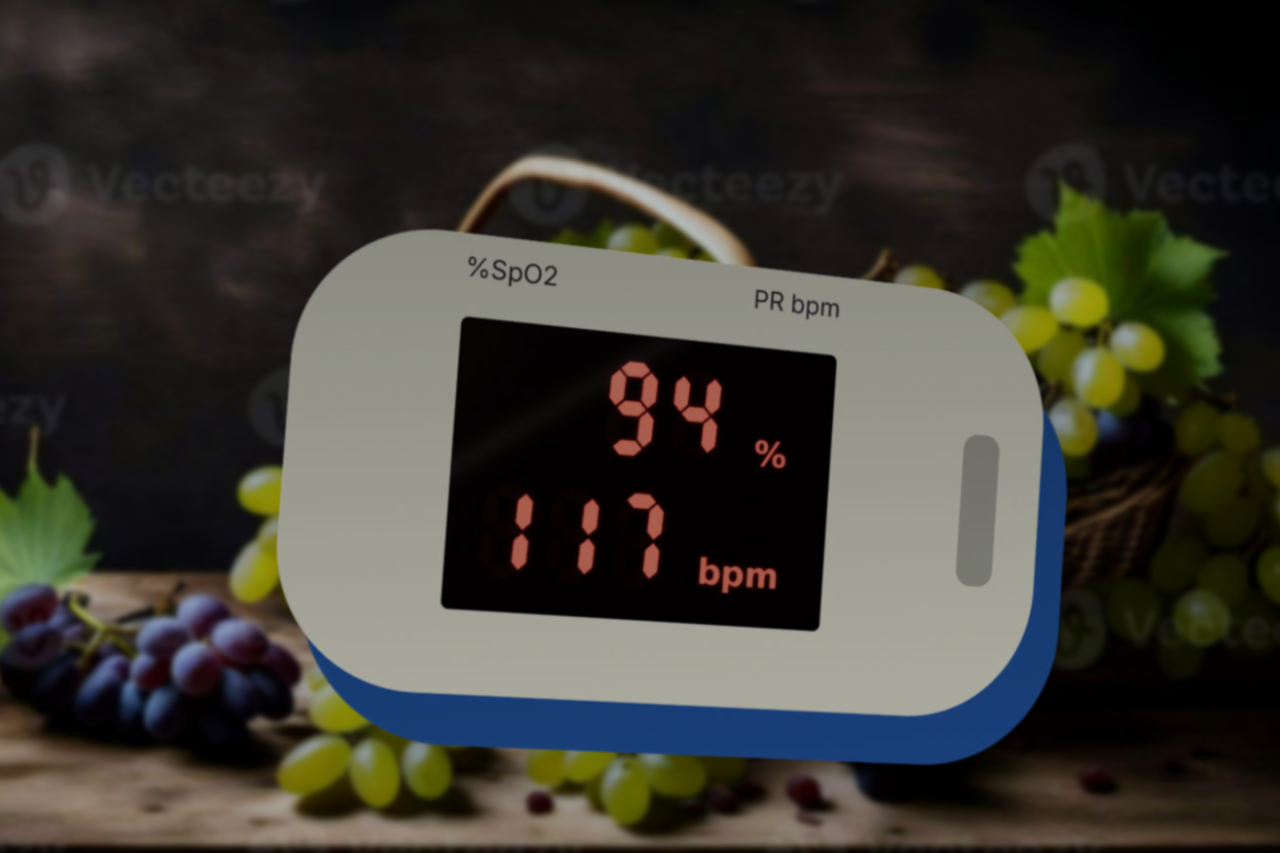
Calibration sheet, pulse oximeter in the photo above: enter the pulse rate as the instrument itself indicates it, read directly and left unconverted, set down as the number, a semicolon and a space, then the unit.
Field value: 117; bpm
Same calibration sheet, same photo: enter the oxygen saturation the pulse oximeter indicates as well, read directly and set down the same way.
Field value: 94; %
